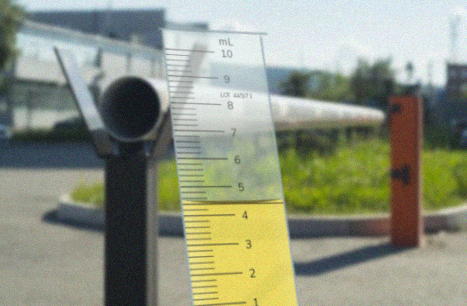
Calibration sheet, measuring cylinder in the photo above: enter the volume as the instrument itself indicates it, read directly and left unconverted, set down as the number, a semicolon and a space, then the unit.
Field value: 4.4; mL
